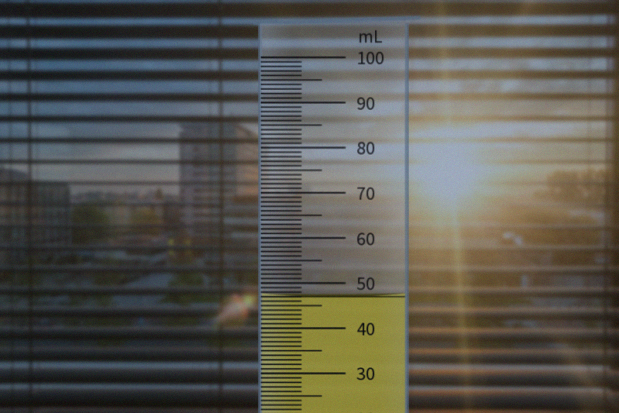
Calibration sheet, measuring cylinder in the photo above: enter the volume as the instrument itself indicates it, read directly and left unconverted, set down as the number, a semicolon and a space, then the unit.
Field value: 47; mL
